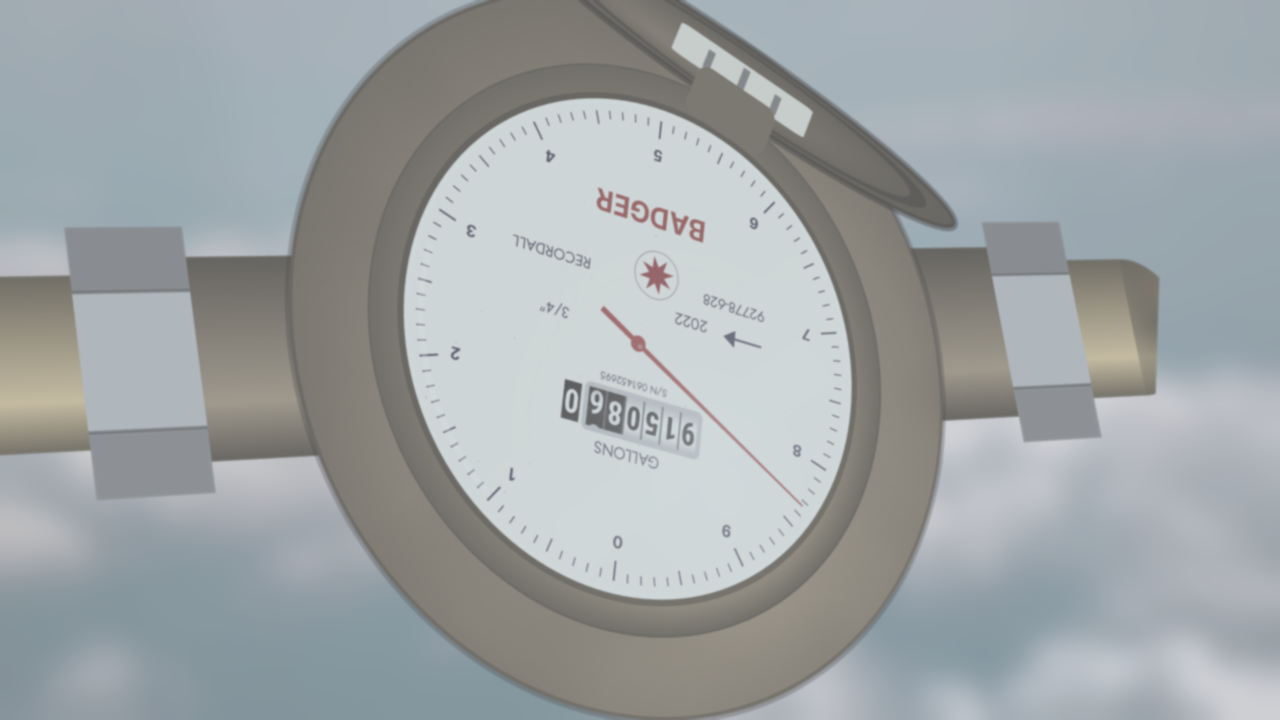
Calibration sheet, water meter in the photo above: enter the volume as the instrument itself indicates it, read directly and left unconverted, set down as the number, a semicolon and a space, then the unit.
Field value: 9150858.3; gal
